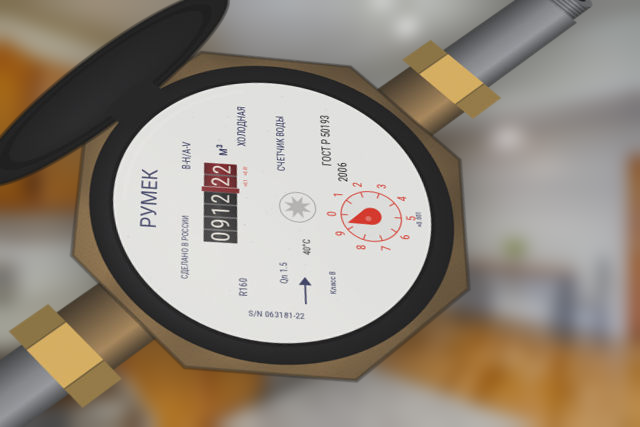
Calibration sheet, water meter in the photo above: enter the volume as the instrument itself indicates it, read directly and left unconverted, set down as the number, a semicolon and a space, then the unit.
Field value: 912.219; m³
